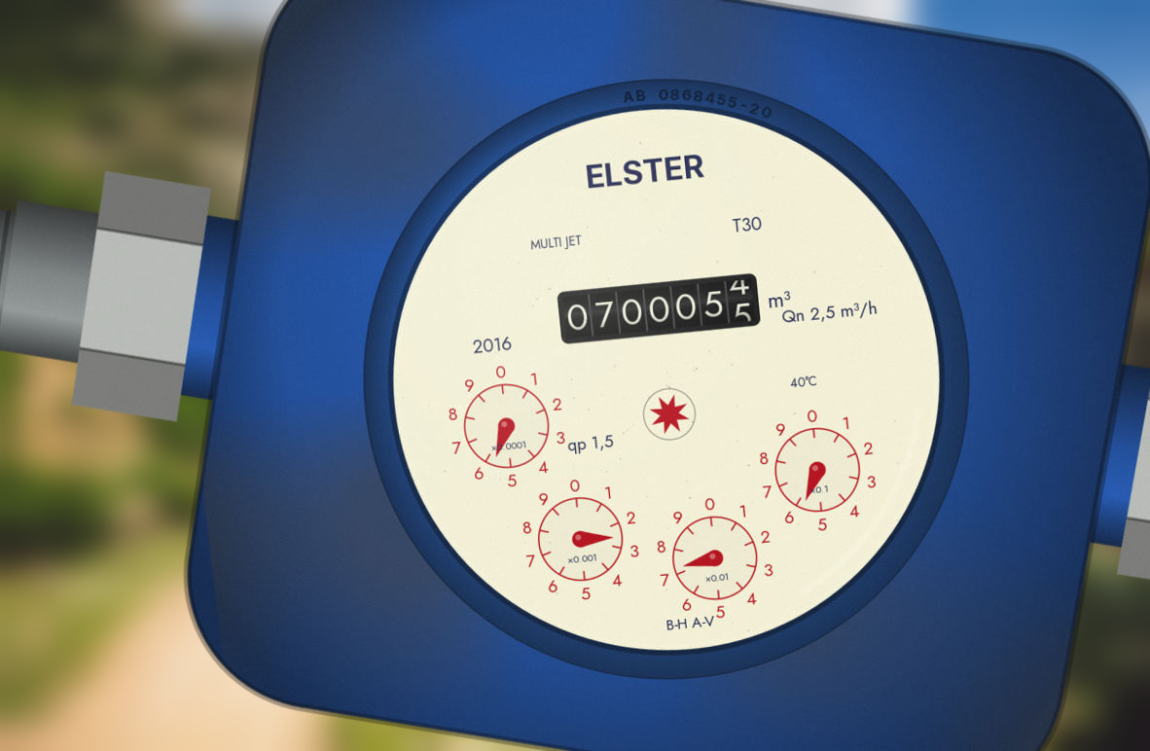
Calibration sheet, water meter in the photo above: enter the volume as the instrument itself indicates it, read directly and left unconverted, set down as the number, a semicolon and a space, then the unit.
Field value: 700054.5725; m³
